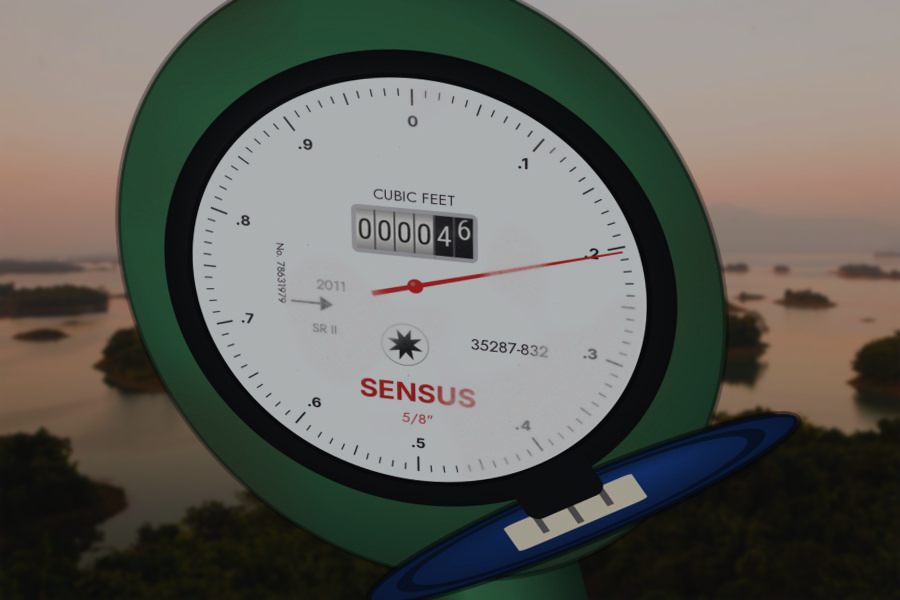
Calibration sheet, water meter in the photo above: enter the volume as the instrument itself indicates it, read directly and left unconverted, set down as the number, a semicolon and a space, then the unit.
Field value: 46.20; ft³
